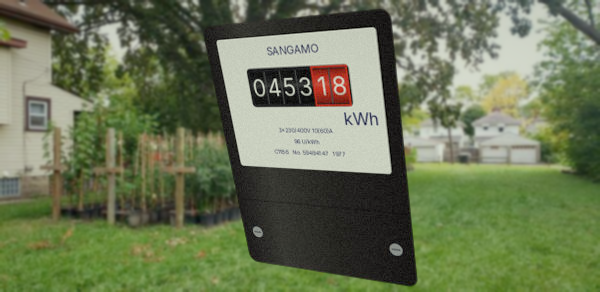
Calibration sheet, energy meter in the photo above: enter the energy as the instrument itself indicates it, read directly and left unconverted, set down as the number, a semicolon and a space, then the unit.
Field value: 453.18; kWh
